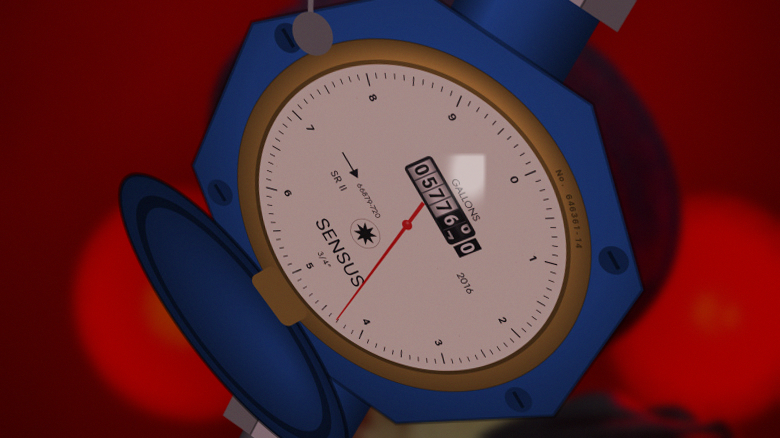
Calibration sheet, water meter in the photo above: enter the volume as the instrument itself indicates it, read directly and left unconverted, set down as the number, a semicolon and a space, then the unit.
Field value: 577664.3; gal
